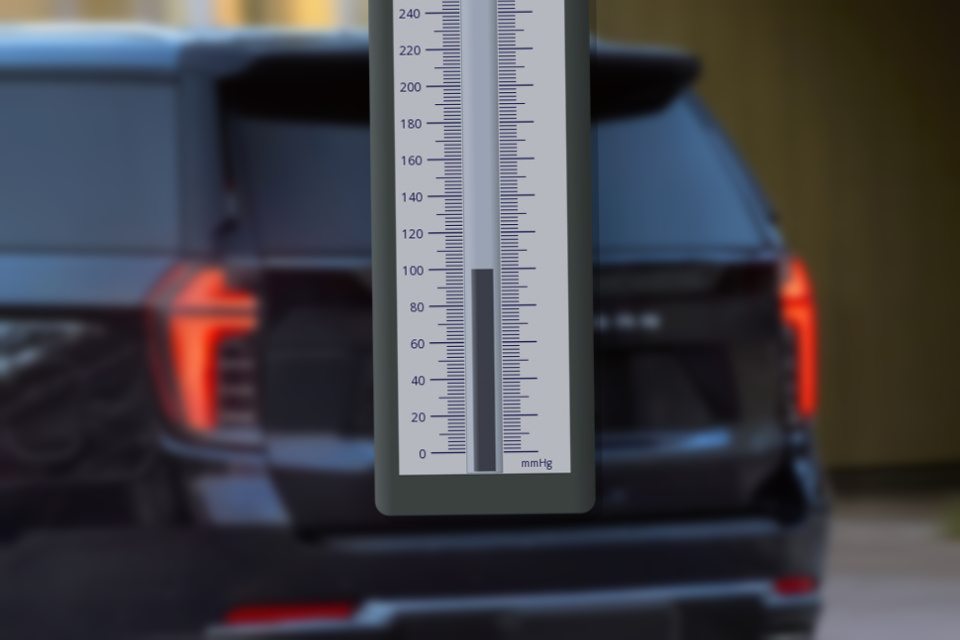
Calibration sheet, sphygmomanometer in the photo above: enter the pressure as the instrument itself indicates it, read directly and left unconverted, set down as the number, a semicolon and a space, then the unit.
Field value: 100; mmHg
